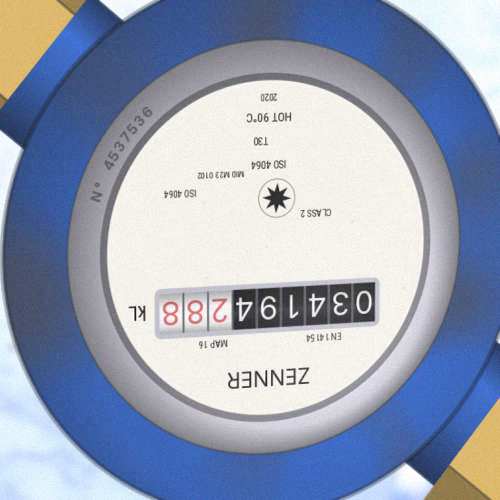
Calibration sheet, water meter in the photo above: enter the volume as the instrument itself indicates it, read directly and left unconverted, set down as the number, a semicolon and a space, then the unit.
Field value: 34194.288; kL
